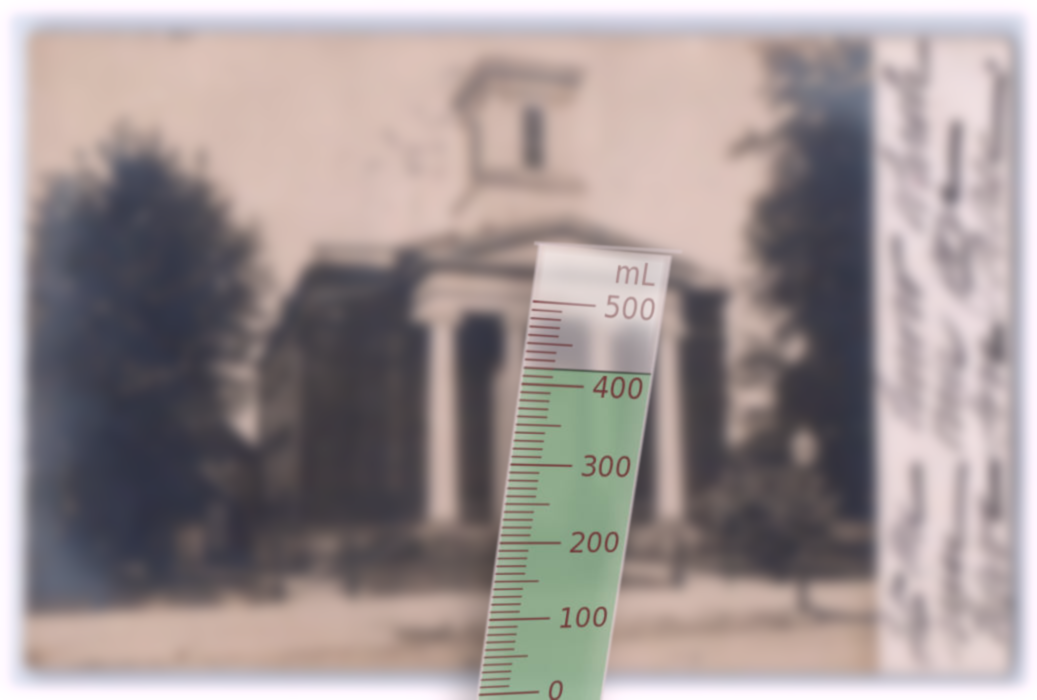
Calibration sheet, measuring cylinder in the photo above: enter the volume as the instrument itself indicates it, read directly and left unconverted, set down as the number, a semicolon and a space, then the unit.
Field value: 420; mL
